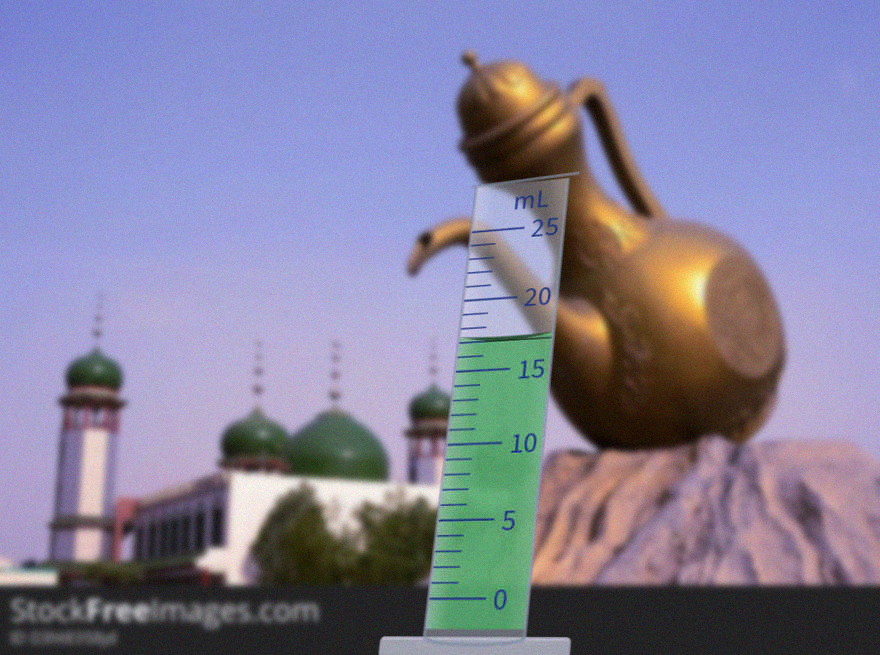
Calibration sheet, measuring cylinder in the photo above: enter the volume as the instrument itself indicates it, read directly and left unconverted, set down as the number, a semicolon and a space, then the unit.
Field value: 17; mL
